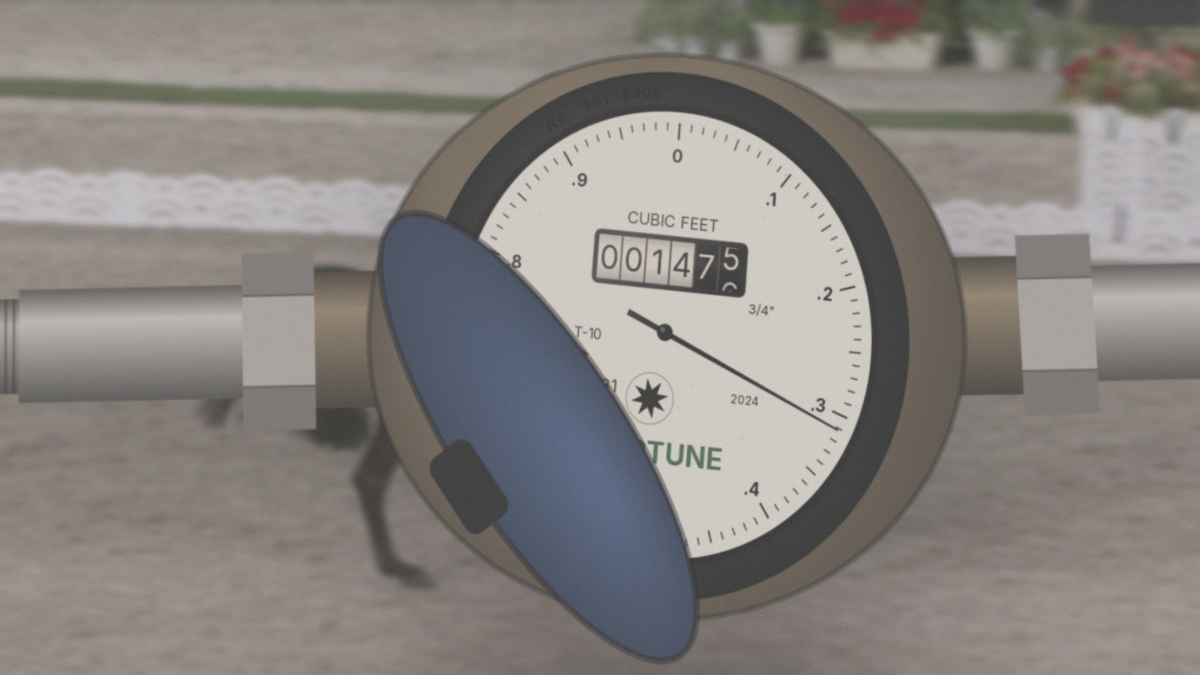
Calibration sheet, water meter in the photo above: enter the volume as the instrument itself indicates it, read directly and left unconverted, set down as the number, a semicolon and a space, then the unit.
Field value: 1475.31; ft³
